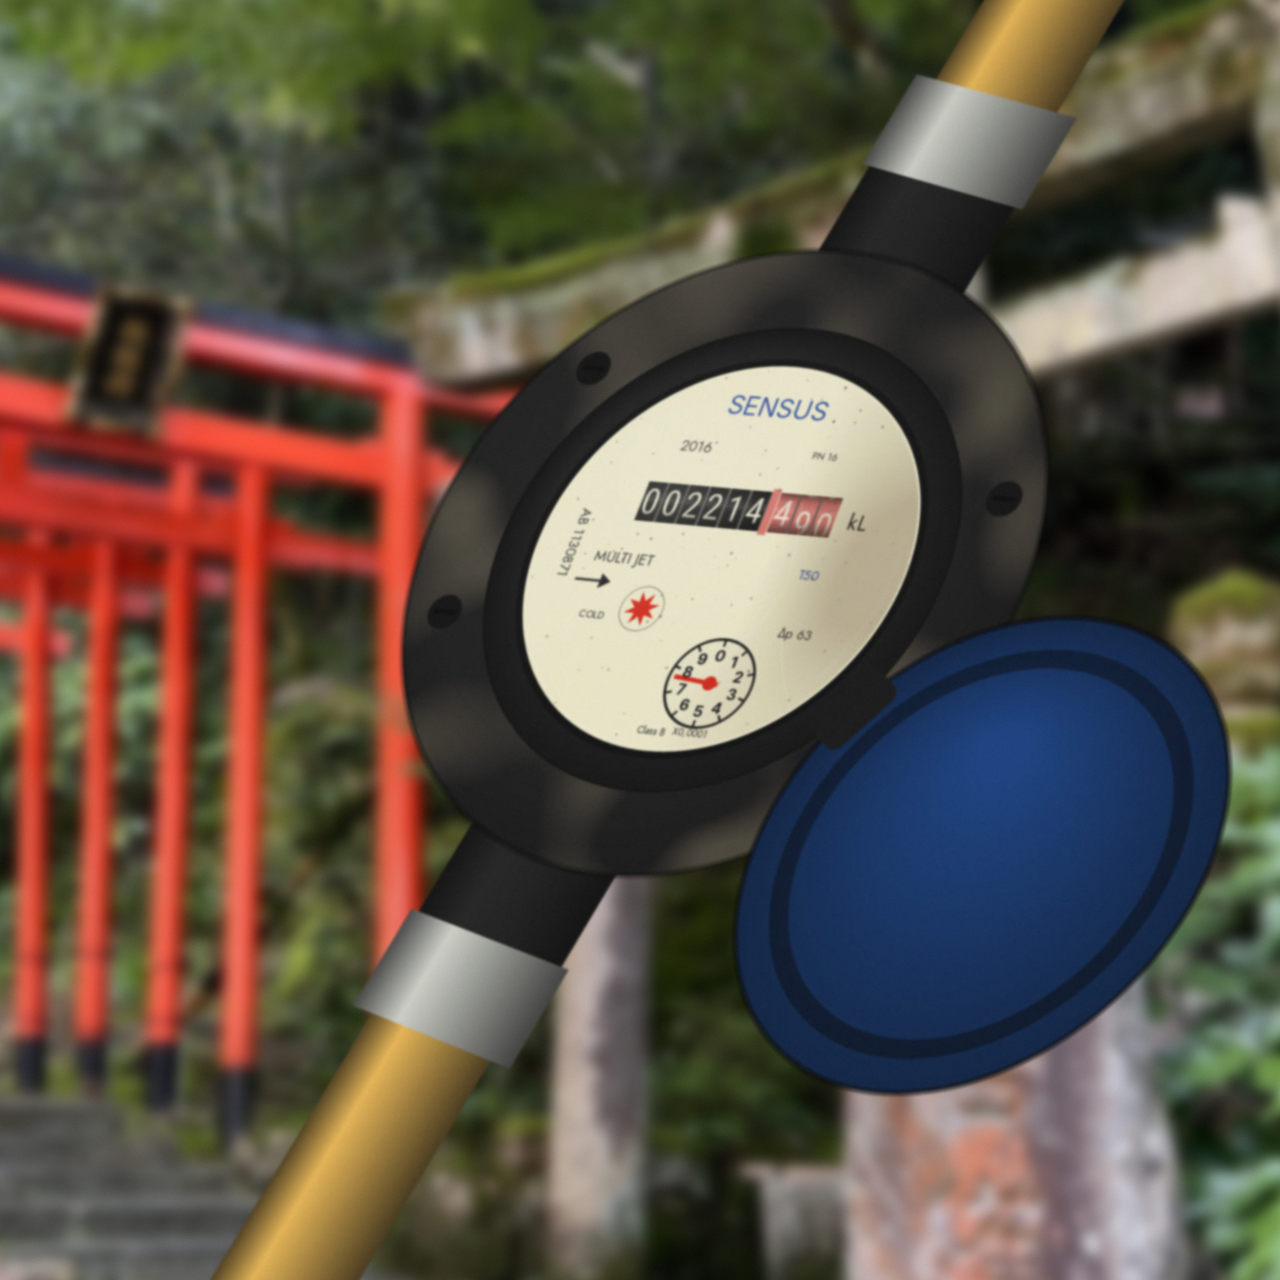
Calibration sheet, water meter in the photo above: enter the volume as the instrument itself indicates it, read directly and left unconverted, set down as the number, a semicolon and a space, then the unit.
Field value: 2214.4897; kL
